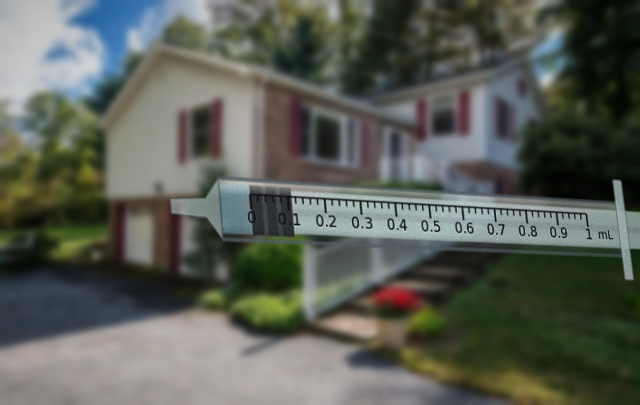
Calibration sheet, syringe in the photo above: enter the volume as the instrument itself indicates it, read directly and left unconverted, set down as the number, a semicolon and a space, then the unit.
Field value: 0; mL
